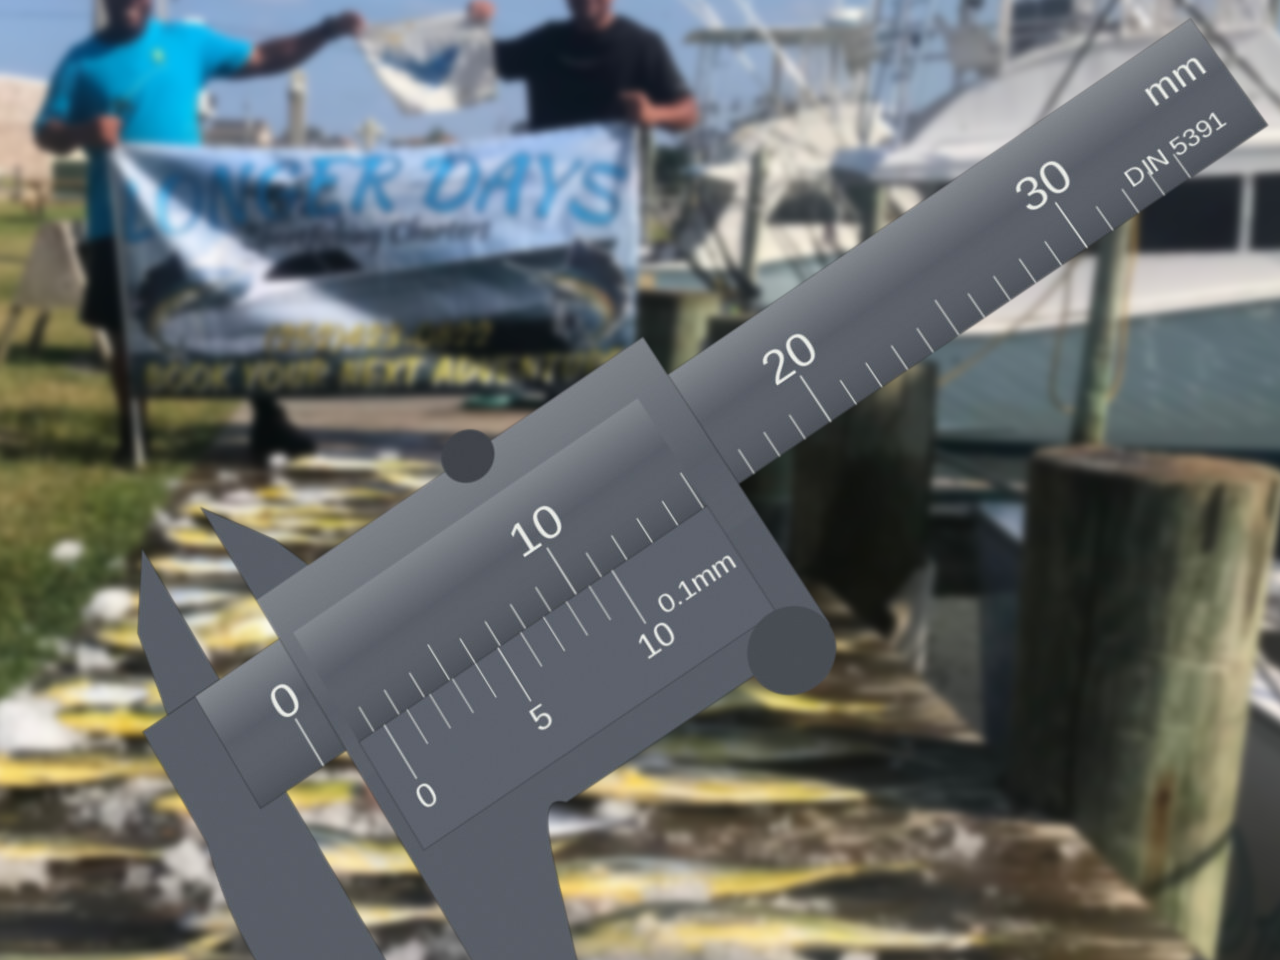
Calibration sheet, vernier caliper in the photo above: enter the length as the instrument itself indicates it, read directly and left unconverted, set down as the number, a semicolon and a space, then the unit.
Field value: 2.4; mm
